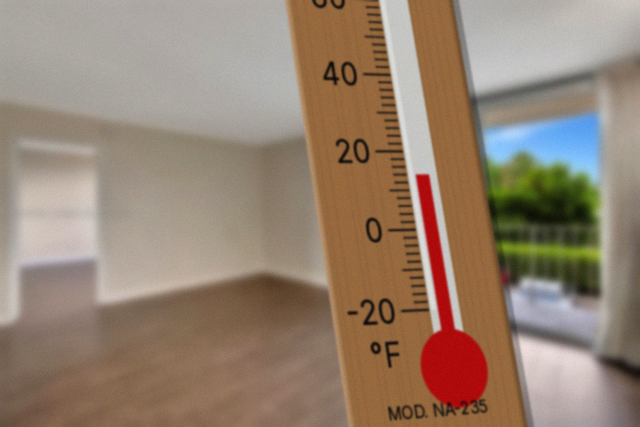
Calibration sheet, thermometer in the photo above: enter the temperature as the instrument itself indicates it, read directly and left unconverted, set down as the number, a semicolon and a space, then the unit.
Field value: 14; °F
